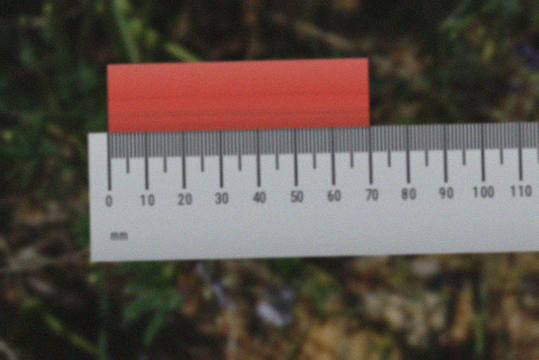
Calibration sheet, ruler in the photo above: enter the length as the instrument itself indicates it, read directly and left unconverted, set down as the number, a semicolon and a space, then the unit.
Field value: 70; mm
